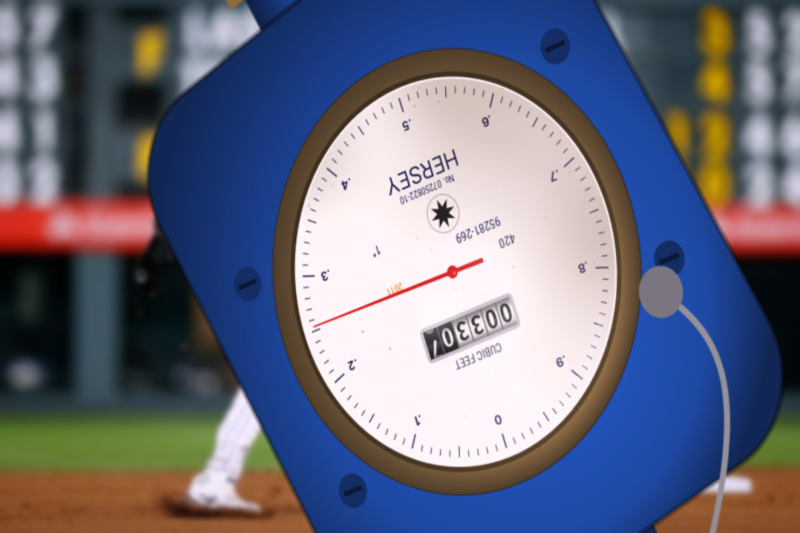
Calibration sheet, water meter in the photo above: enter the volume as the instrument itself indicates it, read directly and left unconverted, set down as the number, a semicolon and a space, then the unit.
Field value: 3307.25; ft³
